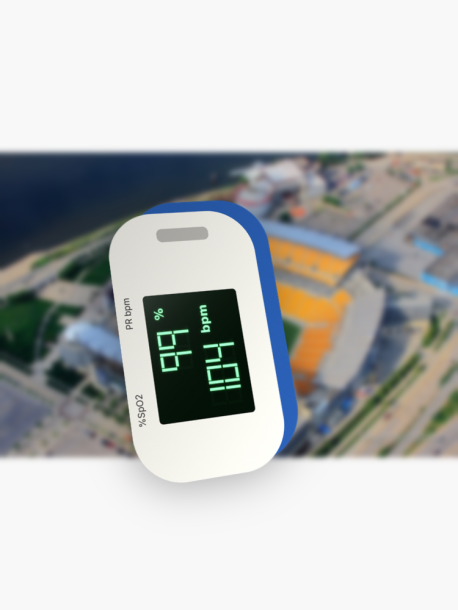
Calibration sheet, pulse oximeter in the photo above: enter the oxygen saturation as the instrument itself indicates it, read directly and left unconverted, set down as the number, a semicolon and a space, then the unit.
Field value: 99; %
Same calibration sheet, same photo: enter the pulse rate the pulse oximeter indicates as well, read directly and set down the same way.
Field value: 104; bpm
